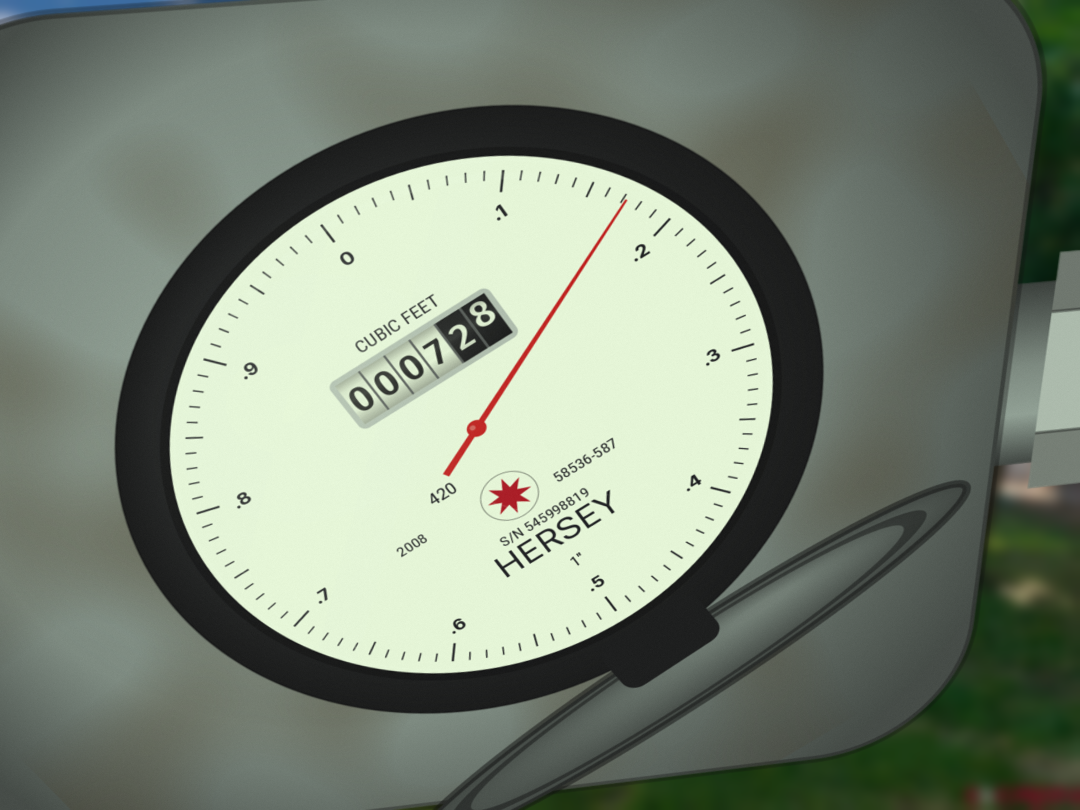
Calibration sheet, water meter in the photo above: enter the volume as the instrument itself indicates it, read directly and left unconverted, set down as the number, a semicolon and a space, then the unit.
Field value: 728.17; ft³
